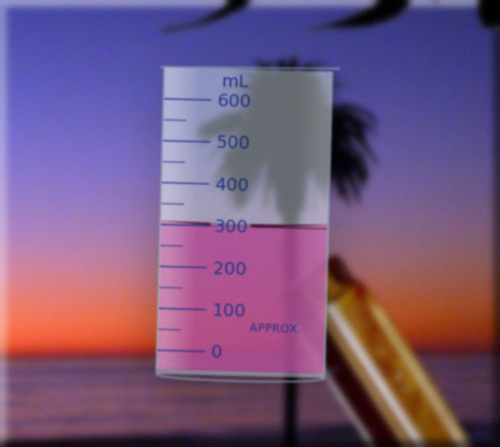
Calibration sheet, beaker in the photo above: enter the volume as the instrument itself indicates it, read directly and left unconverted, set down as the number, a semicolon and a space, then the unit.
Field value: 300; mL
